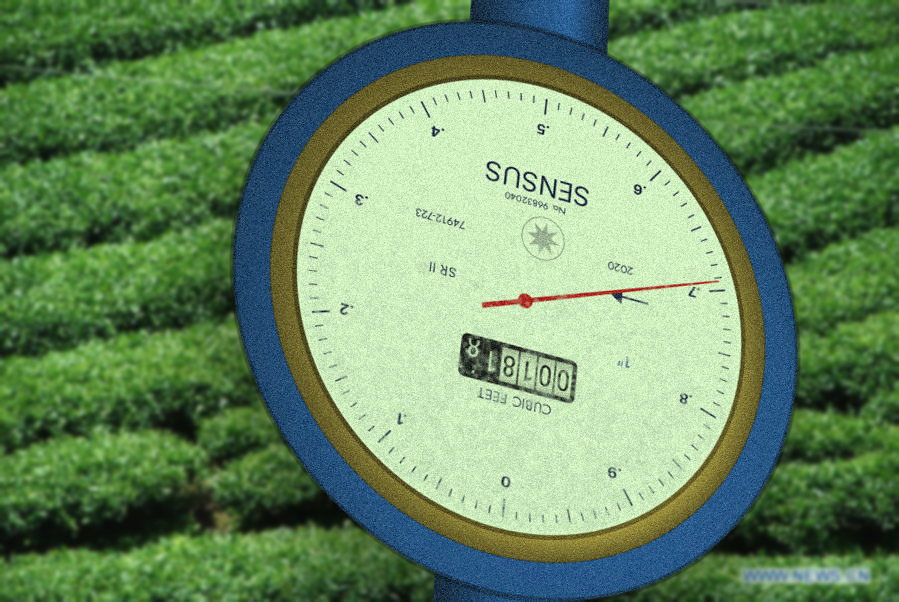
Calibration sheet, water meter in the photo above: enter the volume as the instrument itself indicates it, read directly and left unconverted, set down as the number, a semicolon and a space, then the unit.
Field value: 1817.69; ft³
